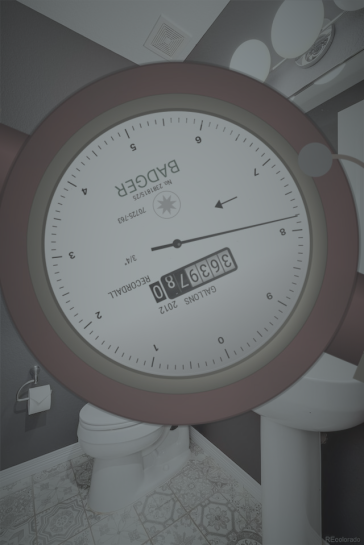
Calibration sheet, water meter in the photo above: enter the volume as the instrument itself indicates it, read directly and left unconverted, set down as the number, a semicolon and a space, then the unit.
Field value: 3639777.8; gal
